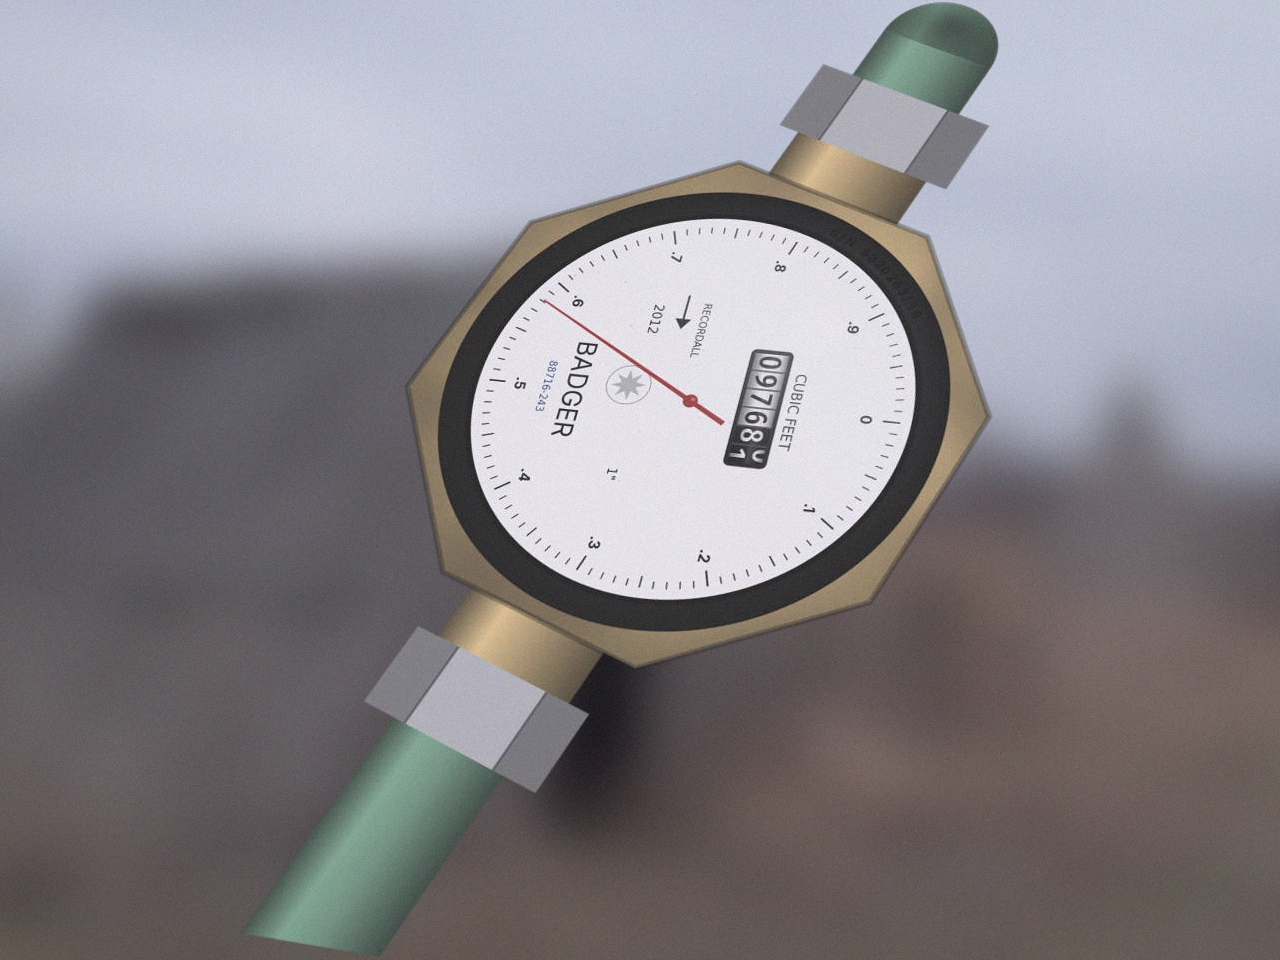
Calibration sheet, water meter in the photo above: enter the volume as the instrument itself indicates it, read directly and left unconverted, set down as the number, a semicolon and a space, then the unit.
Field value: 97680.58; ft³
